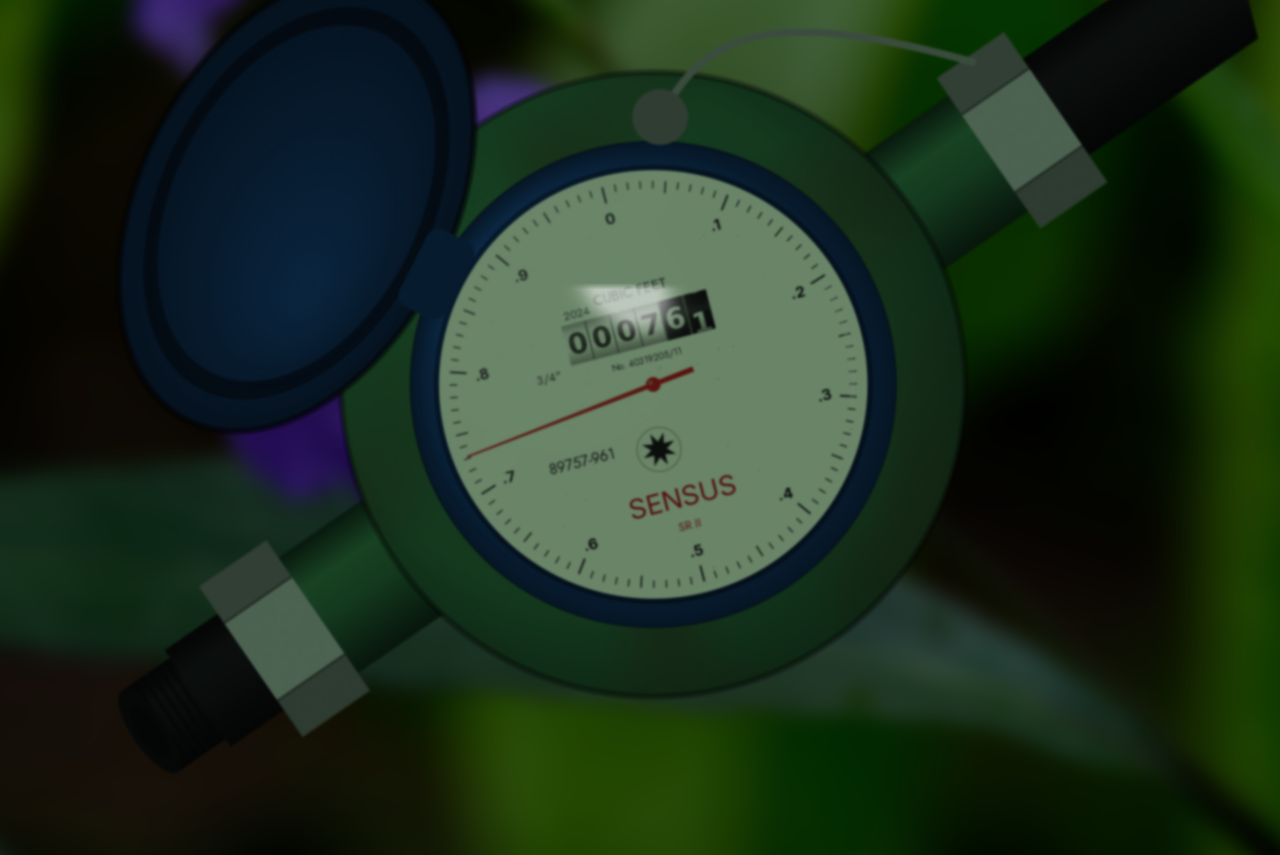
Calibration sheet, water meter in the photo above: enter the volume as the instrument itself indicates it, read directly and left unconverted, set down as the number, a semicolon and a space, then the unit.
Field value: 760.73; ft³
